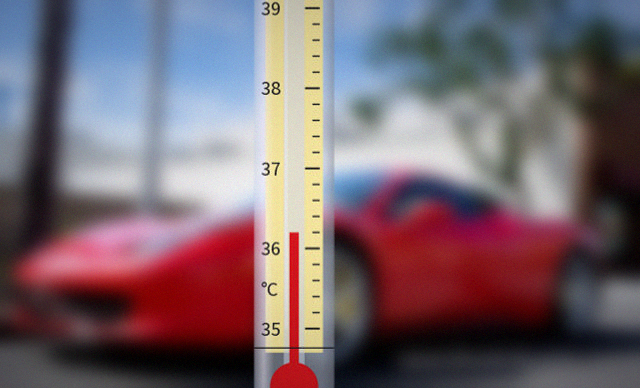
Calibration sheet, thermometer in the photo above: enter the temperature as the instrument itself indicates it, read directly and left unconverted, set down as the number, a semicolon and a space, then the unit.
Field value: 36.2; °C
